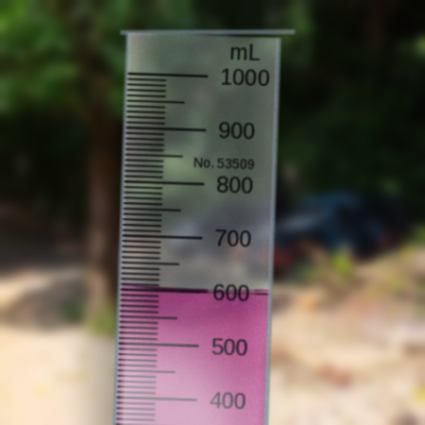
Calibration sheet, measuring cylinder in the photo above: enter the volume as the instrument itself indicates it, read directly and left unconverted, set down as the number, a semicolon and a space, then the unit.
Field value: 600; mL
